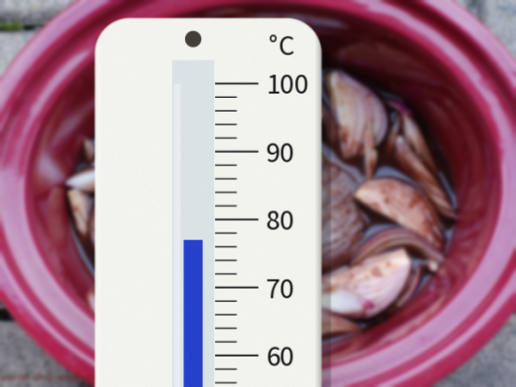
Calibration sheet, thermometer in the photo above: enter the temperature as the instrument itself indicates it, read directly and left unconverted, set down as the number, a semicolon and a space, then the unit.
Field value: 77; °C
